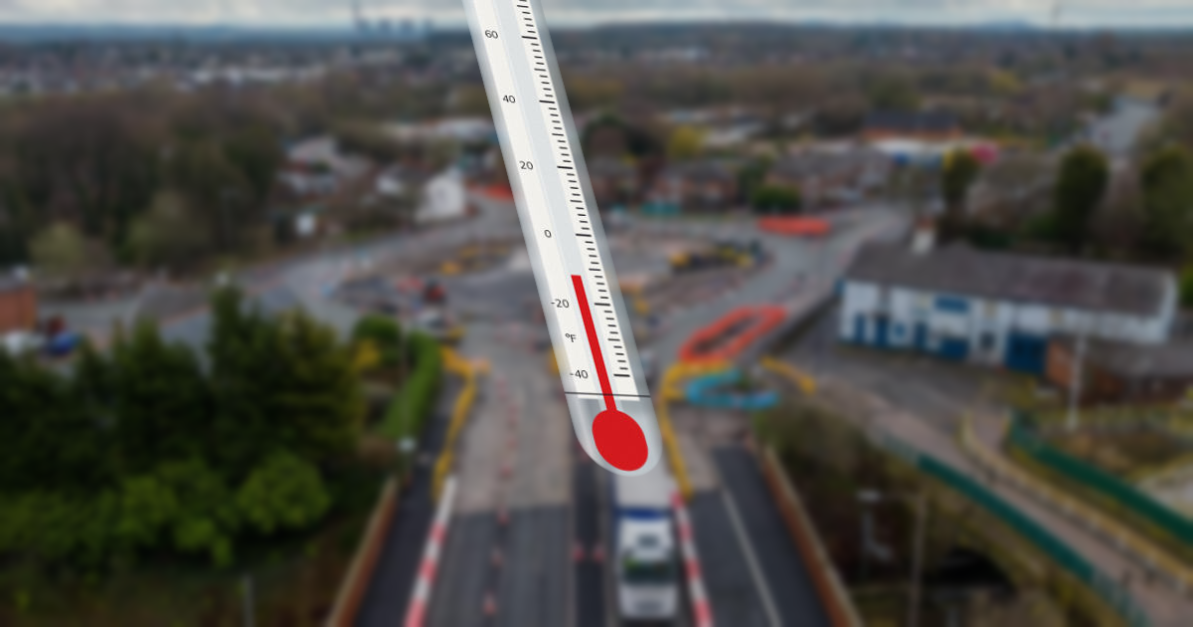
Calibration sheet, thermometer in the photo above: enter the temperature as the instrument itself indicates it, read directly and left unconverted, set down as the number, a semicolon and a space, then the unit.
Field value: -12; °F
